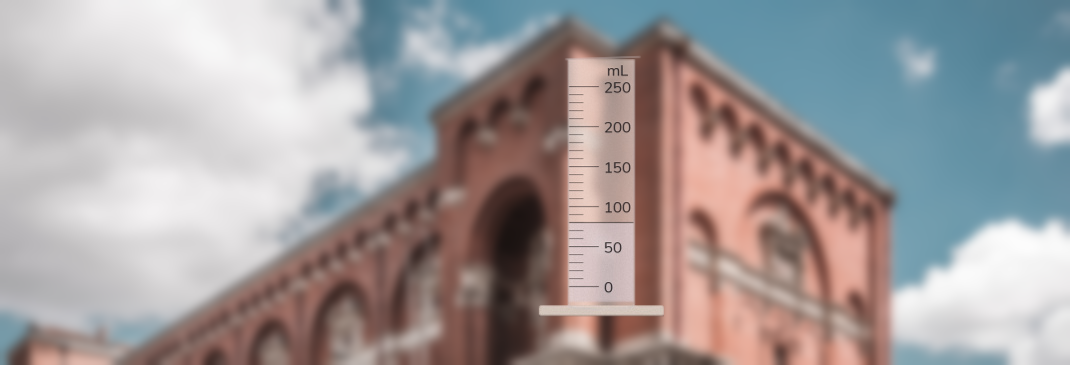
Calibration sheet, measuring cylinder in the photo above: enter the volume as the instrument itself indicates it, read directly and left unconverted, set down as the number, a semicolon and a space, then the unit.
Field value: 80; mL
